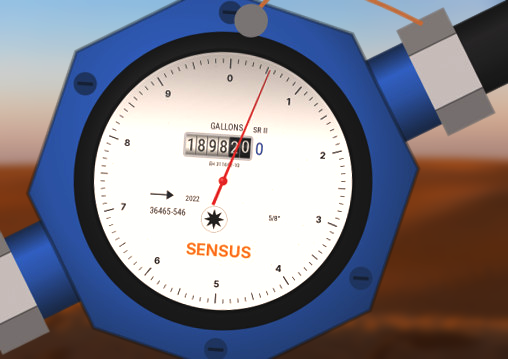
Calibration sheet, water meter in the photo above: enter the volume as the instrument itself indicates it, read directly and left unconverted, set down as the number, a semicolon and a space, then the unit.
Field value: 1898200.5; gal
